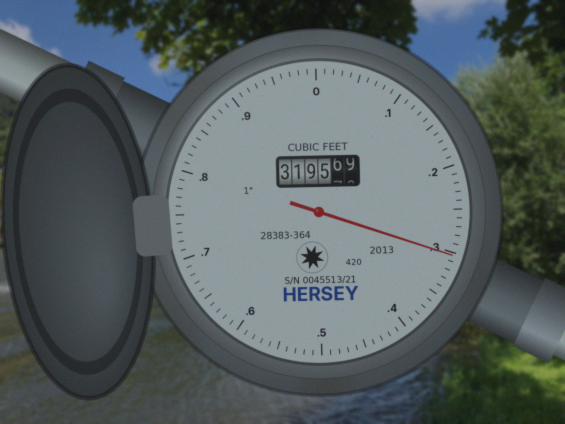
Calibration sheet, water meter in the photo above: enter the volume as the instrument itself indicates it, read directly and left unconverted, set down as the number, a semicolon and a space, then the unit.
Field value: 319569.30; ft³
